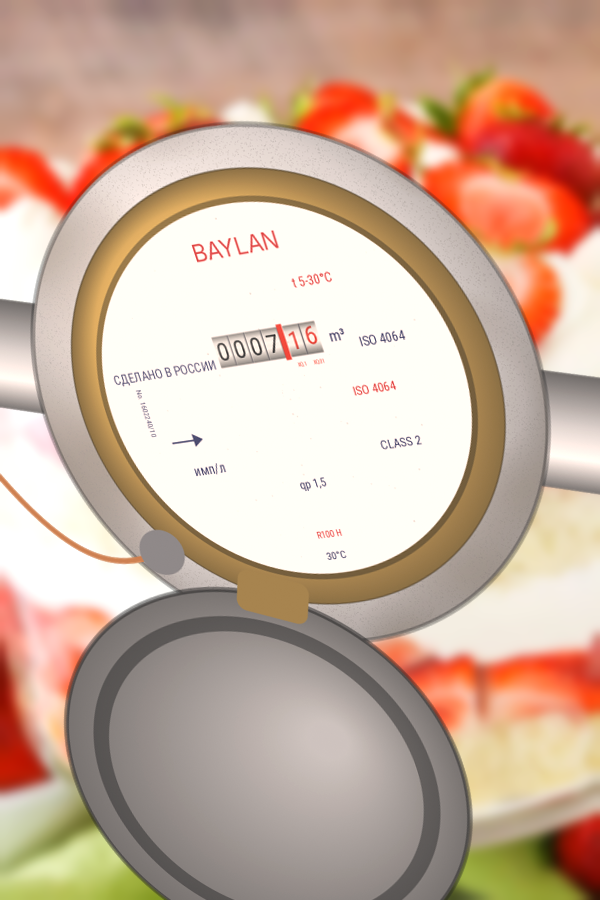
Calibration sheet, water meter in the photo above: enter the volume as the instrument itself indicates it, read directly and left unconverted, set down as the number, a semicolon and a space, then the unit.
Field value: 7.16; m³
